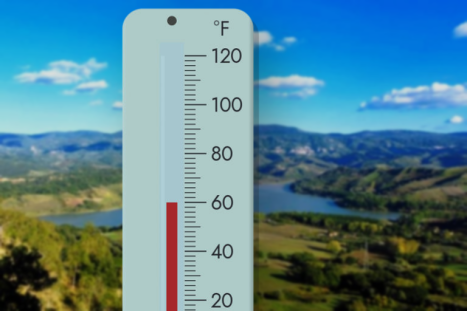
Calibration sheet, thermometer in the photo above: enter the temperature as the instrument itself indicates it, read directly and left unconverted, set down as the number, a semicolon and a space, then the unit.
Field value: 60; °F
